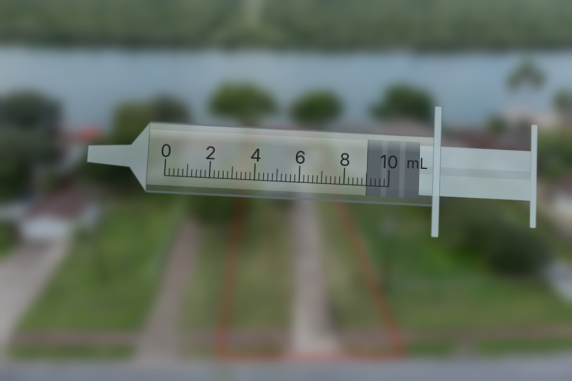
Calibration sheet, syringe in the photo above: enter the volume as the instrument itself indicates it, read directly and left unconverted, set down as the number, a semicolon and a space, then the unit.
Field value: 9; mL
